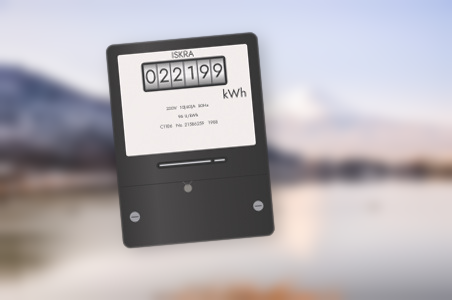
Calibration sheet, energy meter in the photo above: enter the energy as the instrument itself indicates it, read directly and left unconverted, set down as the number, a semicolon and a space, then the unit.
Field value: 22199; kWh
